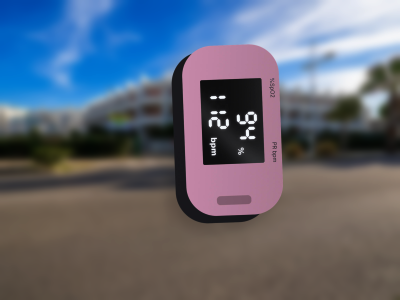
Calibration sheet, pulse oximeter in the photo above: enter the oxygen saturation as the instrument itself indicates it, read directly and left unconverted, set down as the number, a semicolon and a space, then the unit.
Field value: 94; %
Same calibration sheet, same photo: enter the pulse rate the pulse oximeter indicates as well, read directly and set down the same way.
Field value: 112; bpm
